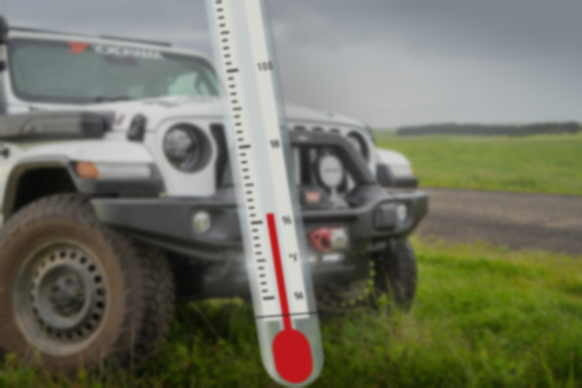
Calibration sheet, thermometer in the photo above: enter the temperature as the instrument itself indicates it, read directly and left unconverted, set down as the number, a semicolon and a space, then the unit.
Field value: 96.2; °F
